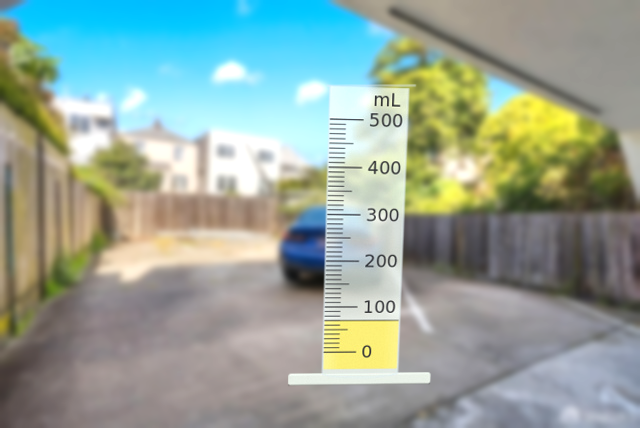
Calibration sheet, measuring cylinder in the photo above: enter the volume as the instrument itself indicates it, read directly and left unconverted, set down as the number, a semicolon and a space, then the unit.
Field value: 70; mL
